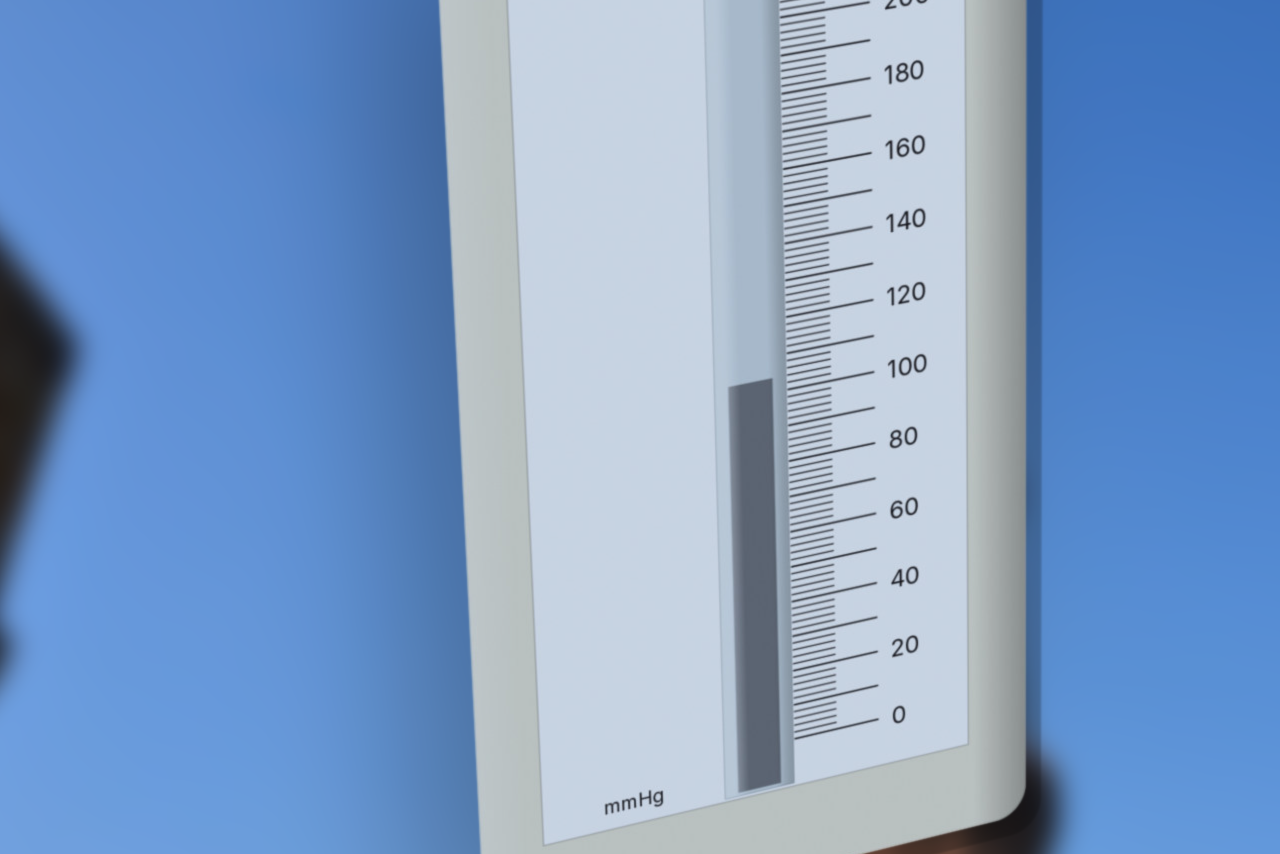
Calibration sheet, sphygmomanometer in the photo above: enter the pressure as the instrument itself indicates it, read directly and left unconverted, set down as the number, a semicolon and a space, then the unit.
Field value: 104; mmHg
